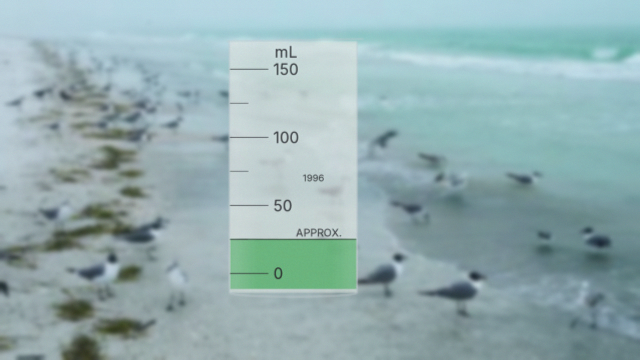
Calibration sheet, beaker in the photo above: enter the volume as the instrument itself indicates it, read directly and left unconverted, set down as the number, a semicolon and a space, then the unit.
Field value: 25; mL
